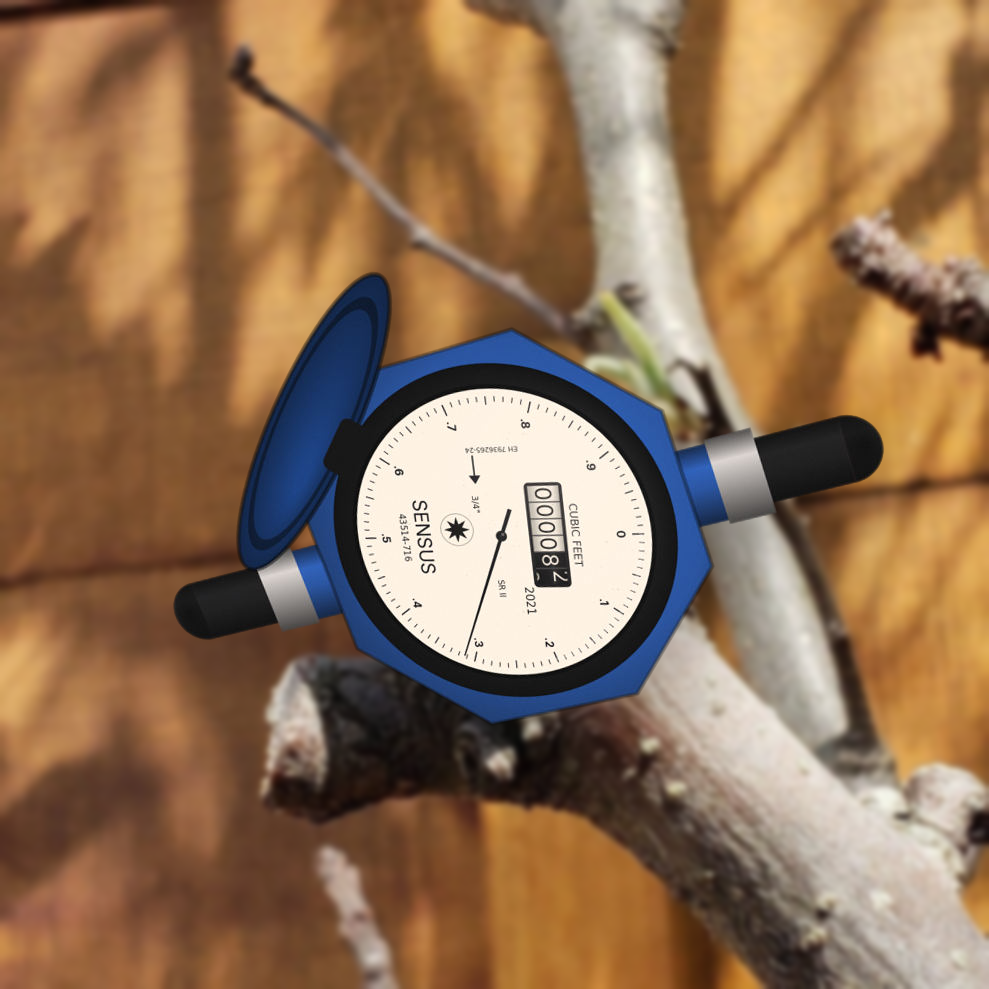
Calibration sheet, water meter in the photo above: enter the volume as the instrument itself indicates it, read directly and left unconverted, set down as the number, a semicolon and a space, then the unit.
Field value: 82.31; ft³
